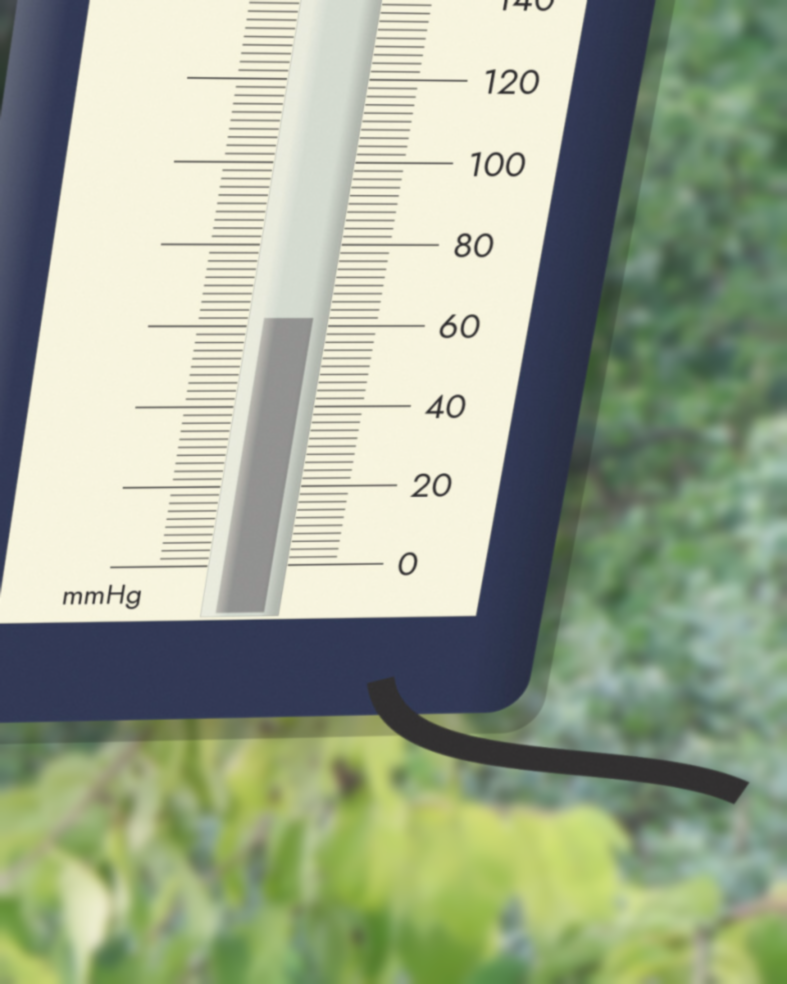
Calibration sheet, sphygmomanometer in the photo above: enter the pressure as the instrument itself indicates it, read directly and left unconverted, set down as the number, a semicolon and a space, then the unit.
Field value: 62; mmHg
